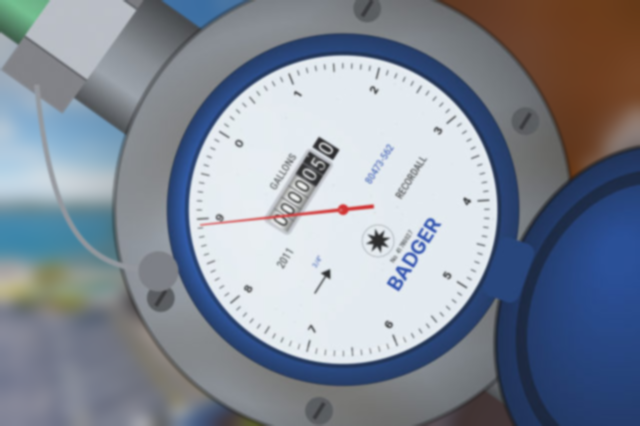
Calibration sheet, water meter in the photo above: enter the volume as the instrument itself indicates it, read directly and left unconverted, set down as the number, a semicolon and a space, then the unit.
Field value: 48.9; gal
